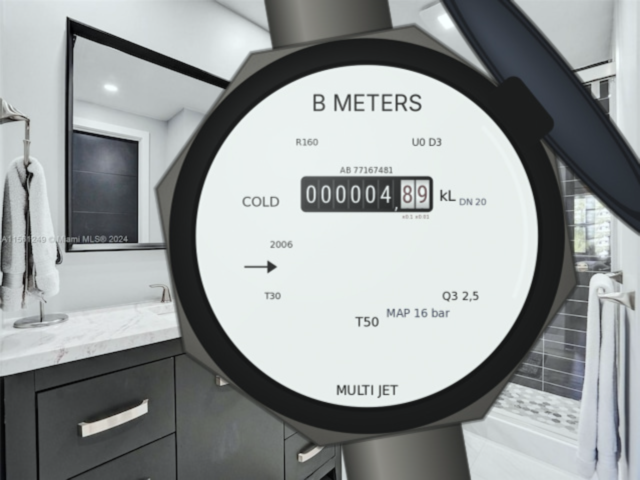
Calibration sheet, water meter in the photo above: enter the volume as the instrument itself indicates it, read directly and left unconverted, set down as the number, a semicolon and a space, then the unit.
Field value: 4.89; kL
